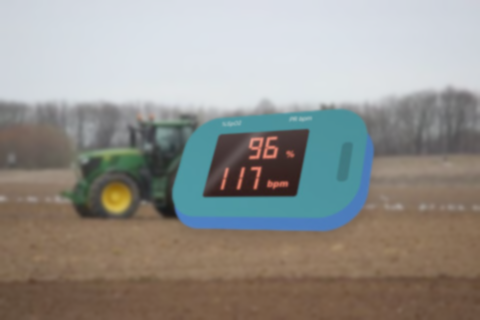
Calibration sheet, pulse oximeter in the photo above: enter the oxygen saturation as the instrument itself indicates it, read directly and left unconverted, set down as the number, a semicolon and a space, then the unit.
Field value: 96; %
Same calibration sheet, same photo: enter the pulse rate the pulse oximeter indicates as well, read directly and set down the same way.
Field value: 117; bpm
